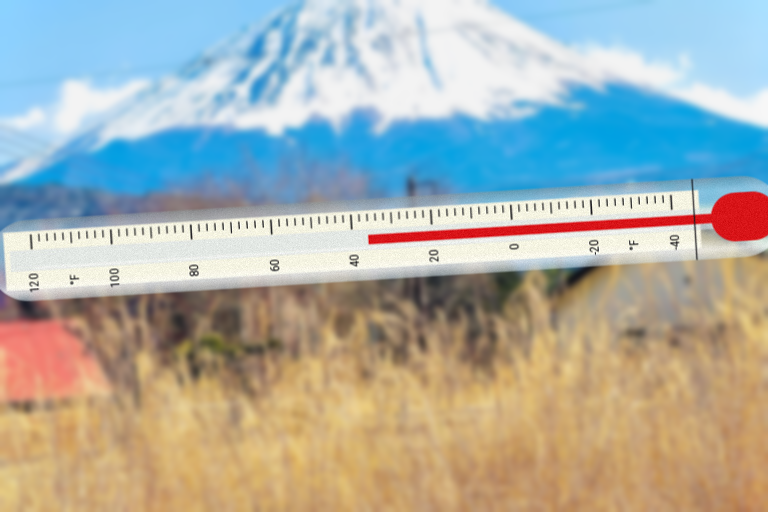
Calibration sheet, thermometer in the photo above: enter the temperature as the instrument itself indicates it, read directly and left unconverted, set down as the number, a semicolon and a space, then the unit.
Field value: 36; °F
